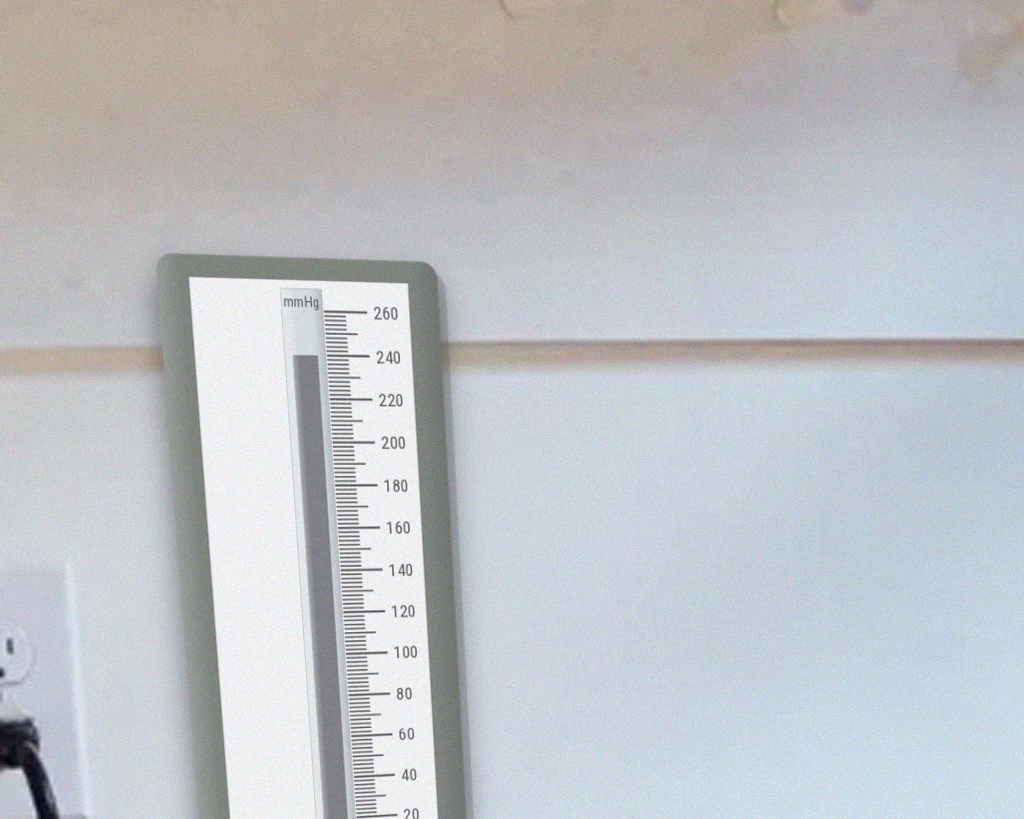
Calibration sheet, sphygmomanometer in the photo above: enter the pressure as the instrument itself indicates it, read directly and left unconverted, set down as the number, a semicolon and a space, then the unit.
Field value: 240; mmHg
